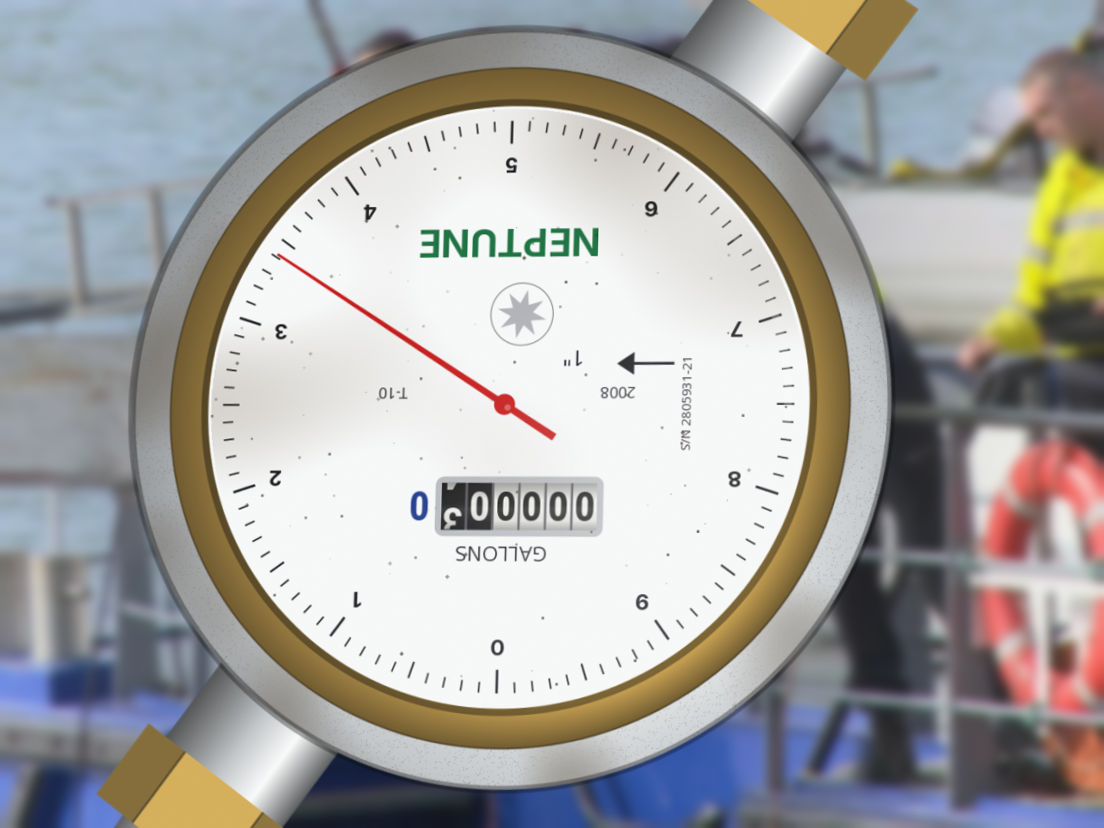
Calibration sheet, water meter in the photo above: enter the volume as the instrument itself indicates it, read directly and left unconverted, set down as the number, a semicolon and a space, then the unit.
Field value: 33.4; gal
